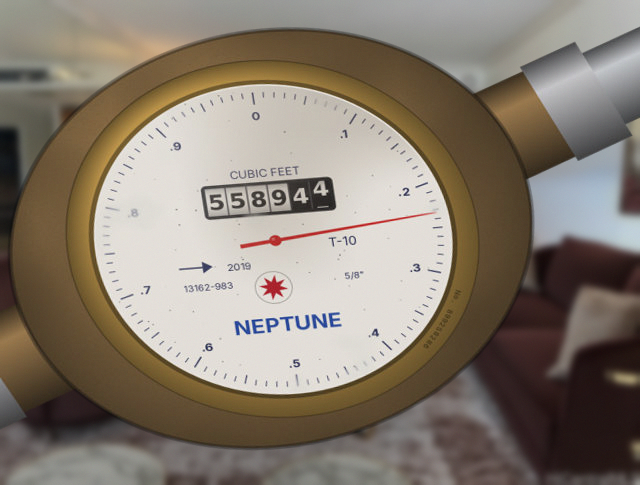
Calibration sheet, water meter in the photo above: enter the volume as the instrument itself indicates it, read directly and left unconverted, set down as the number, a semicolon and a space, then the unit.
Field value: 558944.23; ft³
